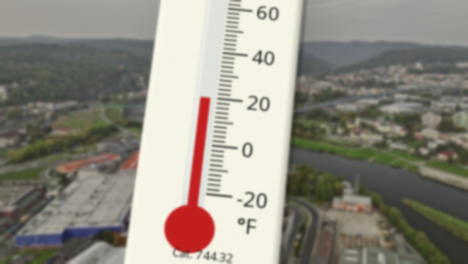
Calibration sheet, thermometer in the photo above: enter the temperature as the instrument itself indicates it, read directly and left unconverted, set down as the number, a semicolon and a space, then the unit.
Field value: 20; °F
